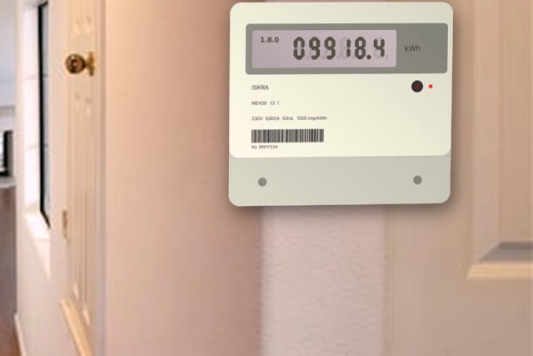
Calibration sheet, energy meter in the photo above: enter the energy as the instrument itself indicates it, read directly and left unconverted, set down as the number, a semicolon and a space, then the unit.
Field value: 9918.4; kWh
